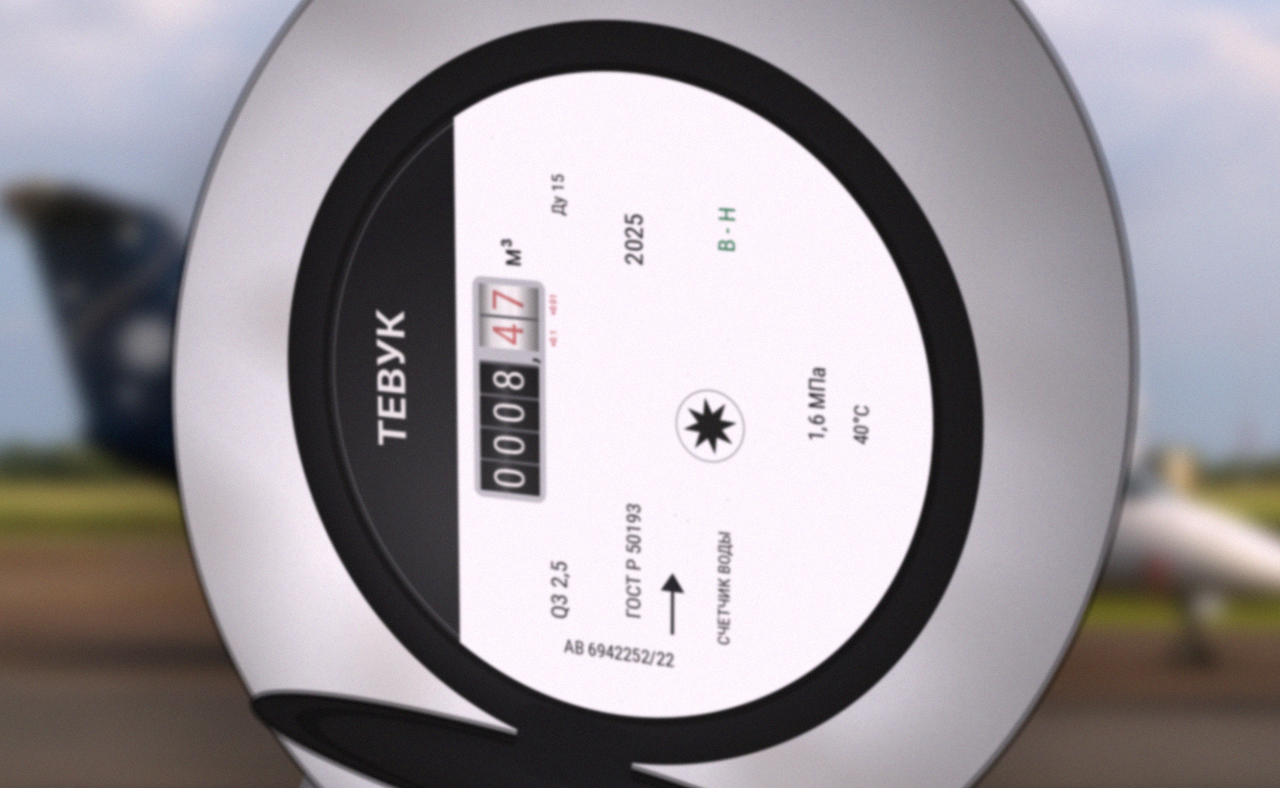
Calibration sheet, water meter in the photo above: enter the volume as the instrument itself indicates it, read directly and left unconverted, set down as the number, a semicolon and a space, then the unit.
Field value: 8.47; m³
